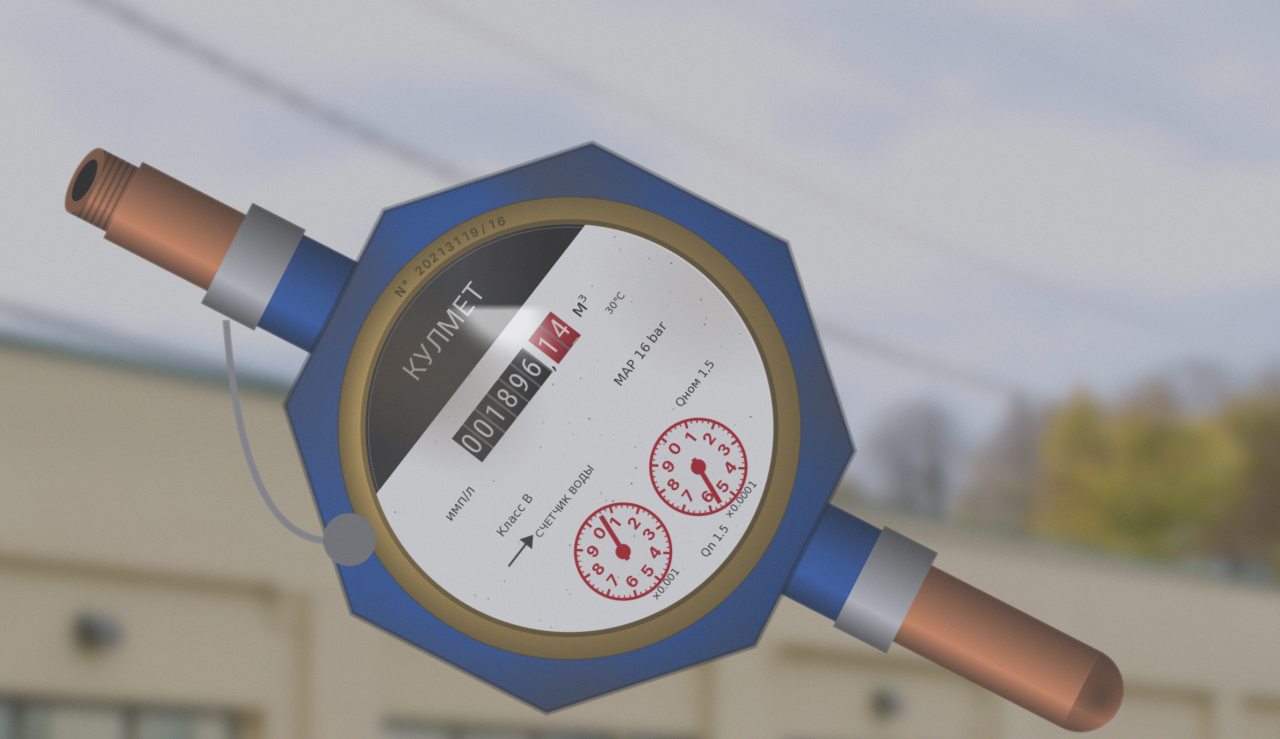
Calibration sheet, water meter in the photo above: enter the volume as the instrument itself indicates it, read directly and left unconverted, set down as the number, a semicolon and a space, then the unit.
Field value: 1896.1405; m³
